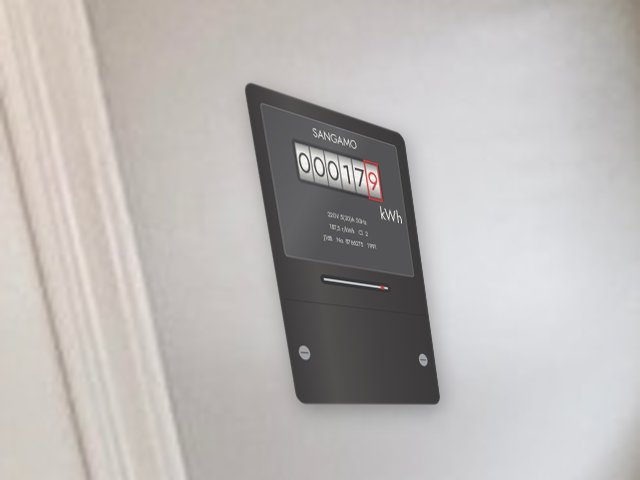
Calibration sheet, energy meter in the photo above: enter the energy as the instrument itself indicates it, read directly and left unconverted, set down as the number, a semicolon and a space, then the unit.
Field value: 17.9; kWh
